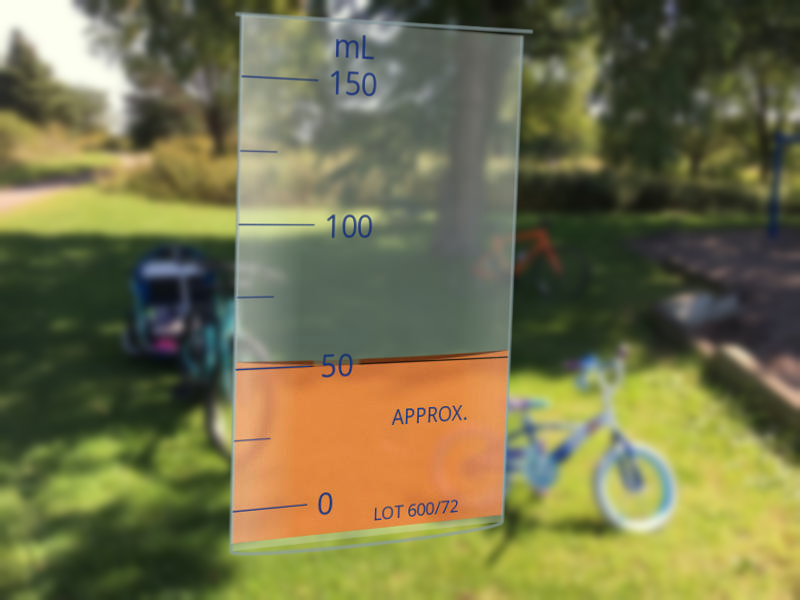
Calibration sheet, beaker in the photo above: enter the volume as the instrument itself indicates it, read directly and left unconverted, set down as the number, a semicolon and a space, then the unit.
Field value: 50; mL
